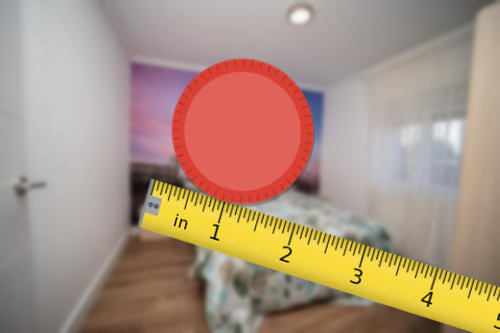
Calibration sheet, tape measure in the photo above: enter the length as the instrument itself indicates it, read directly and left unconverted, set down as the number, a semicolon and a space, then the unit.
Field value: 1.9375; in
